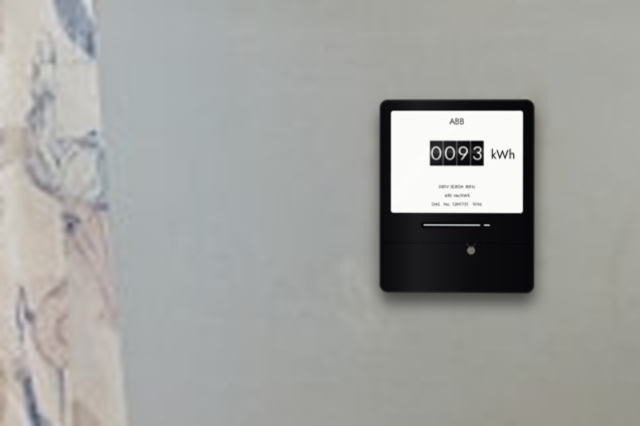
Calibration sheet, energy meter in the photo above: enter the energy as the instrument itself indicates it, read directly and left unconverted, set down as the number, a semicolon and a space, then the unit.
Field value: 93; kWh
